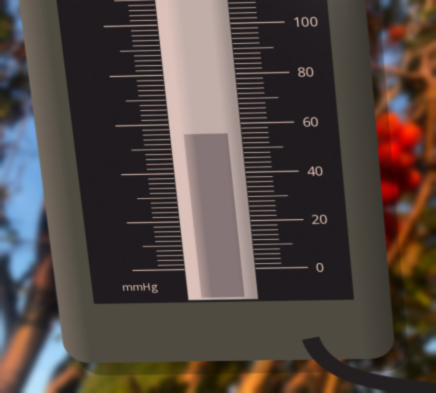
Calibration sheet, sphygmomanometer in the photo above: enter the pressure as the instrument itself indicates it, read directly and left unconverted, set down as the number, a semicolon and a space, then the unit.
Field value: 56; mmHg
